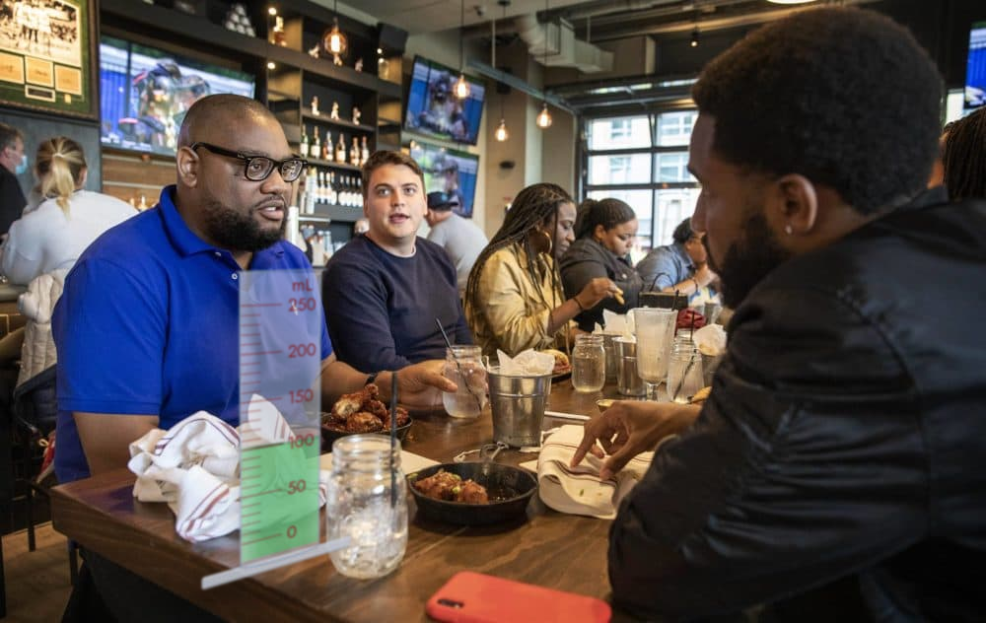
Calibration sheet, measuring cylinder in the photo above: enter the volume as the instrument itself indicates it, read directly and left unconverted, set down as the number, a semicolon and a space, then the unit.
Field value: 100; mL
